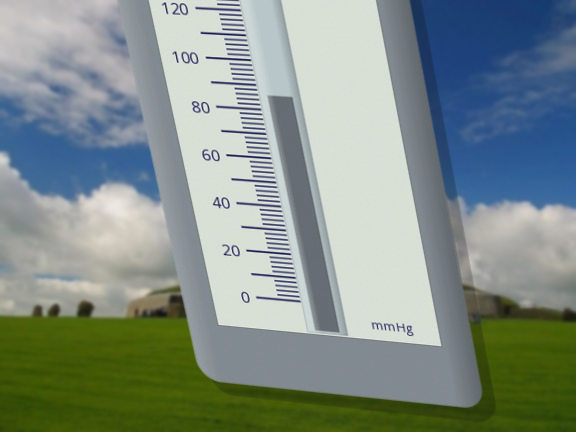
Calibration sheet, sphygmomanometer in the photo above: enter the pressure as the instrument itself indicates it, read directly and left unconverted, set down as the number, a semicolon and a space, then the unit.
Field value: 86; mmHg
